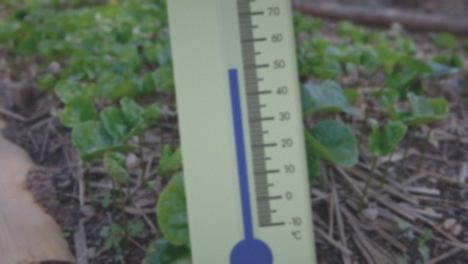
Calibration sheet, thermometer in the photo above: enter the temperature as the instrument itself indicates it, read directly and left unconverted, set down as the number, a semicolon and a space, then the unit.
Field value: 50; °C
